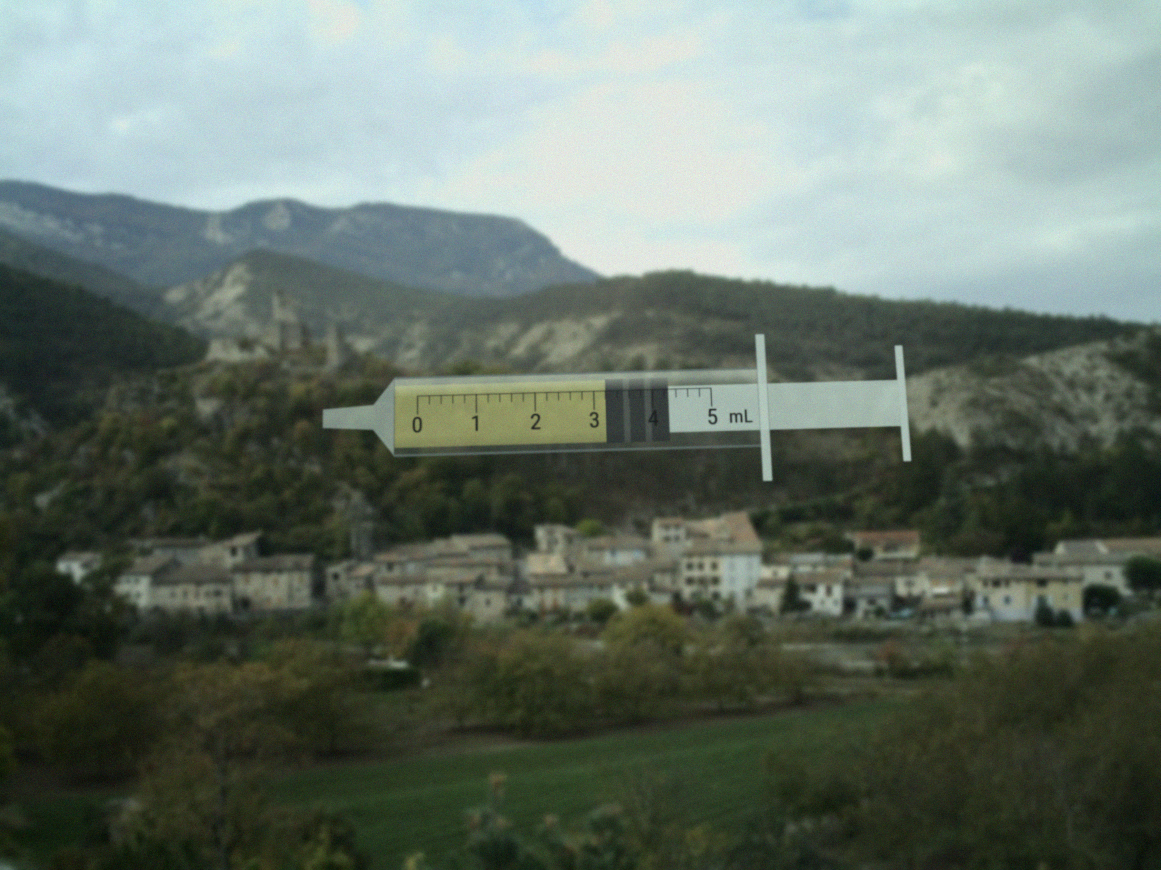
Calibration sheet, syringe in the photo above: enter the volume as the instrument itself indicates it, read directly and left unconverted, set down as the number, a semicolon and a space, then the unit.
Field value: 3.2; mL
